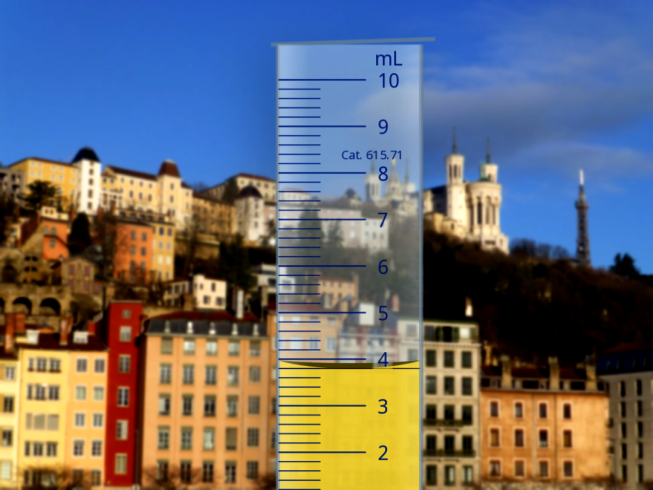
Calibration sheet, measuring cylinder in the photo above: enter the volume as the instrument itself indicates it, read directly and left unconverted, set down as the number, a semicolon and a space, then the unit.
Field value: 3.8; mL
